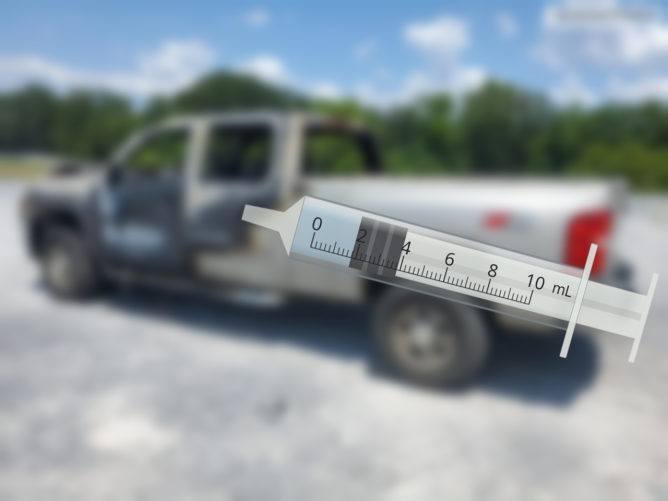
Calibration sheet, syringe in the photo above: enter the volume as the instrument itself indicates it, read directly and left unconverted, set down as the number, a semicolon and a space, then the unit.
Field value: 1.8; mL
